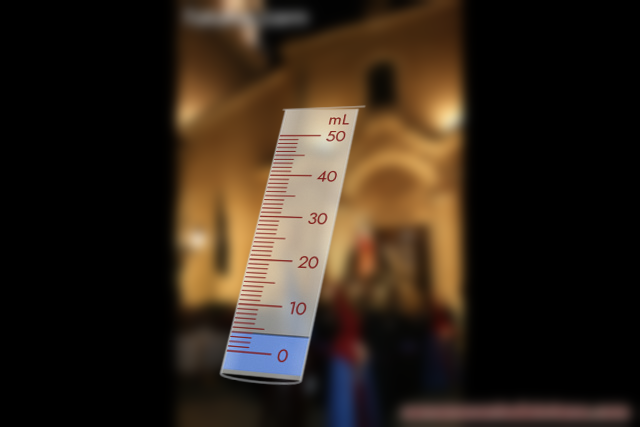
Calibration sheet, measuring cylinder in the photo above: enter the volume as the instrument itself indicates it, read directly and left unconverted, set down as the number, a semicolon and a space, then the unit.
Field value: 4; mL
